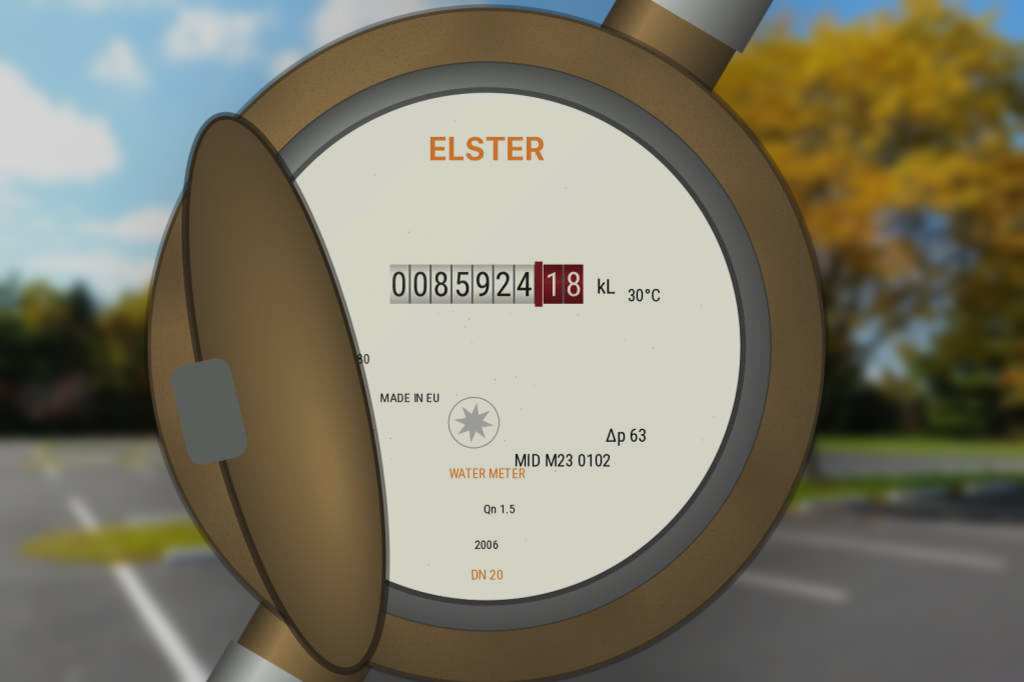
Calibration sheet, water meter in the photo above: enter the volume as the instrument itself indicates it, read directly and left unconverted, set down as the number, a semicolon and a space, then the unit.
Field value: 85924.18; kL
